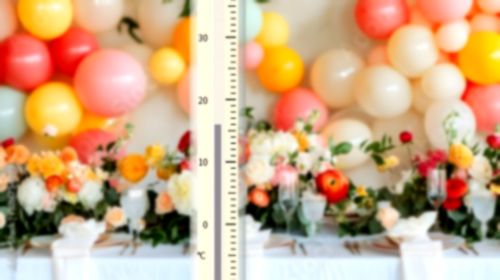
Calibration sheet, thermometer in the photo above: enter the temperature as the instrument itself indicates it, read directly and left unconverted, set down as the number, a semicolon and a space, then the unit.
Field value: 16; °C
